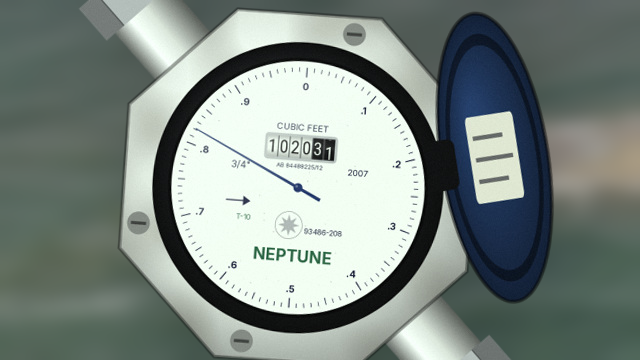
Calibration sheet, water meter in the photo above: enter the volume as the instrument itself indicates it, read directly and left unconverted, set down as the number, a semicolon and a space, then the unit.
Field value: 102030.82; ft³
